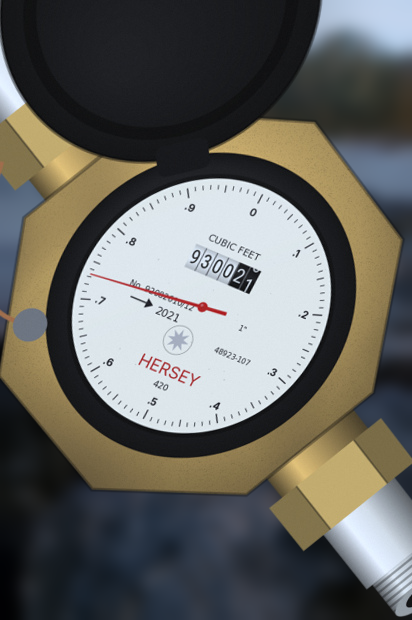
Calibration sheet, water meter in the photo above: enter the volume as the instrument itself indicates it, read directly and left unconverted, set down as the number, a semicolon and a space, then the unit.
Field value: 930020.73; ft³
